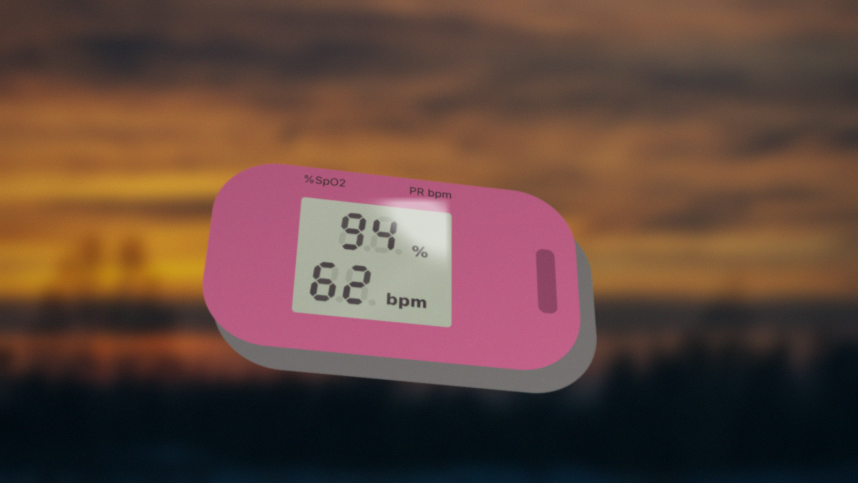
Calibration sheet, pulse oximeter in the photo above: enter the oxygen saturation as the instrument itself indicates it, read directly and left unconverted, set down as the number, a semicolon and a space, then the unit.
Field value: 94; %
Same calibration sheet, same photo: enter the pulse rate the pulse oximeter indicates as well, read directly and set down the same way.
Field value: 62; bpm
